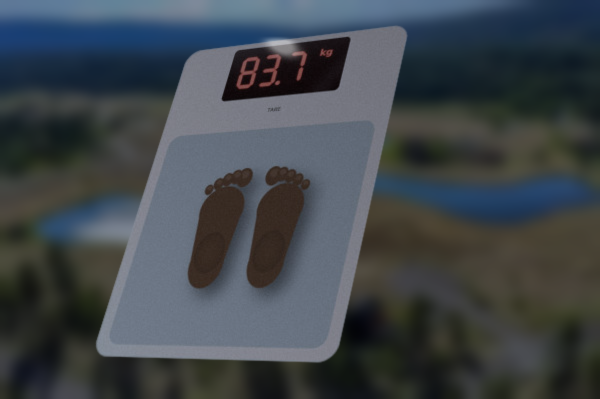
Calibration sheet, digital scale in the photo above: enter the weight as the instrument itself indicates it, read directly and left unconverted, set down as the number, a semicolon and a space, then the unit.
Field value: 83.7; kg
